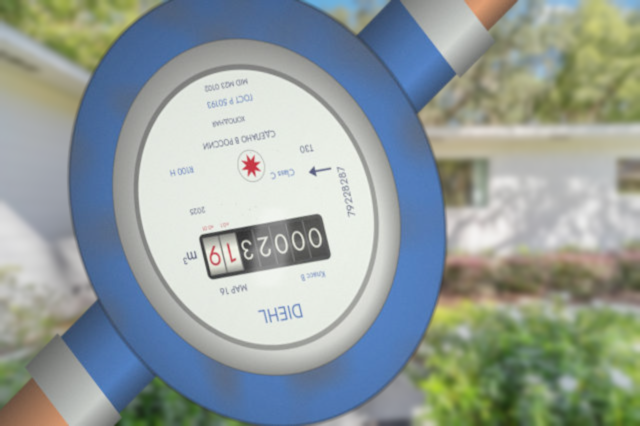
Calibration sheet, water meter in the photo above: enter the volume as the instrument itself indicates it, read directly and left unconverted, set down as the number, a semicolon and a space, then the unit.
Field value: 23.19; m³
